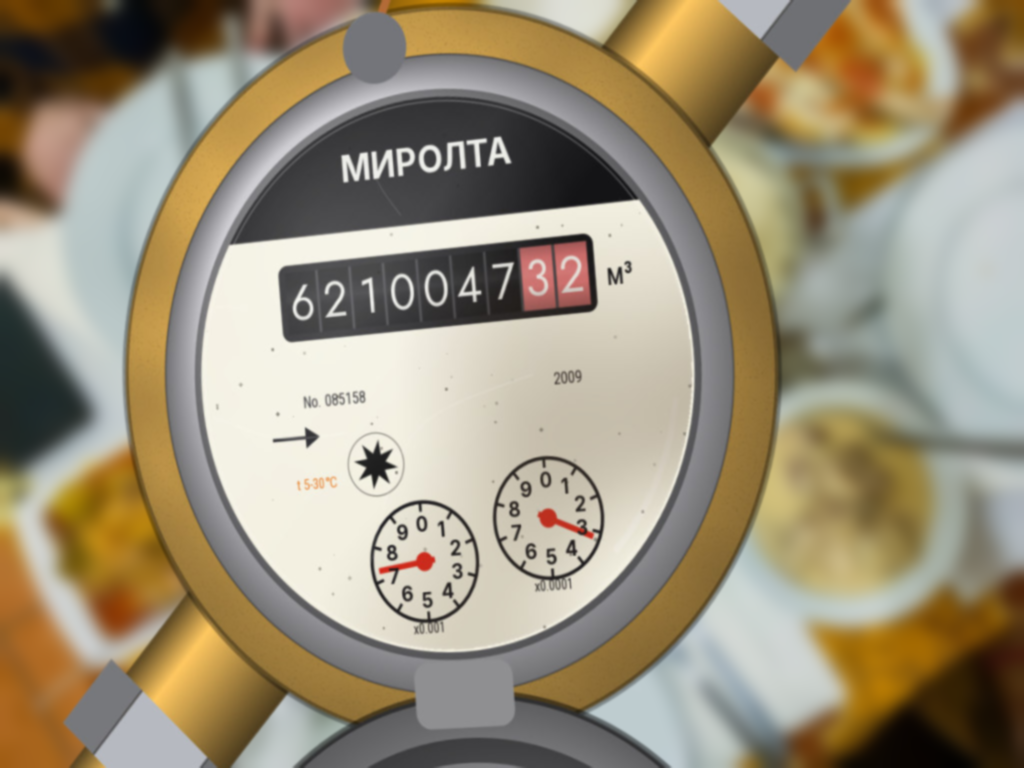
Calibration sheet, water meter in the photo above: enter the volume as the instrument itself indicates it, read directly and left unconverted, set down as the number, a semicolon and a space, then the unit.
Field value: 6210047.3273; m³
